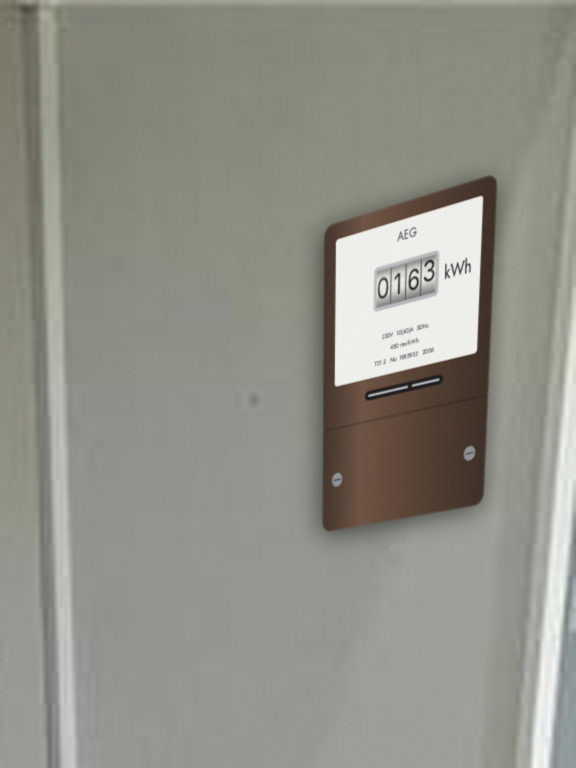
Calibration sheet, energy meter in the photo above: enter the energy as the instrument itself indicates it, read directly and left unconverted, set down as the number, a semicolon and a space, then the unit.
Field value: 163; kWh
